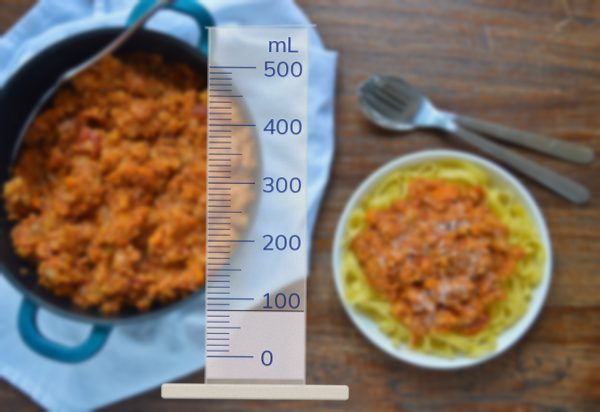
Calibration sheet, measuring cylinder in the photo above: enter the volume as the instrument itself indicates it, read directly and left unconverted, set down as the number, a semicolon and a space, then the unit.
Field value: 80; mL
